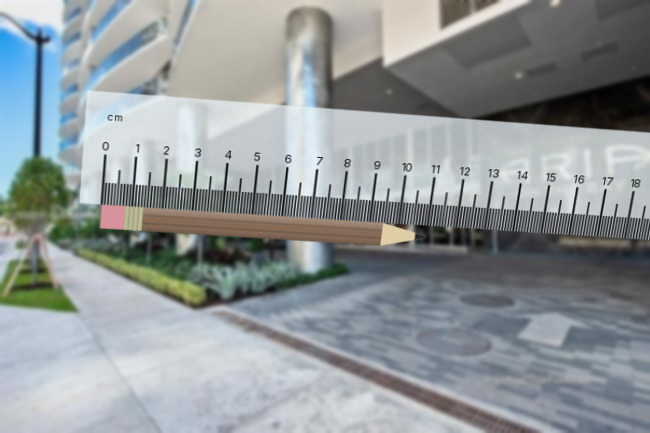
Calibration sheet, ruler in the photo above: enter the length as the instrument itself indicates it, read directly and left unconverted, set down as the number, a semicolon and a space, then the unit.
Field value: 11; cm
